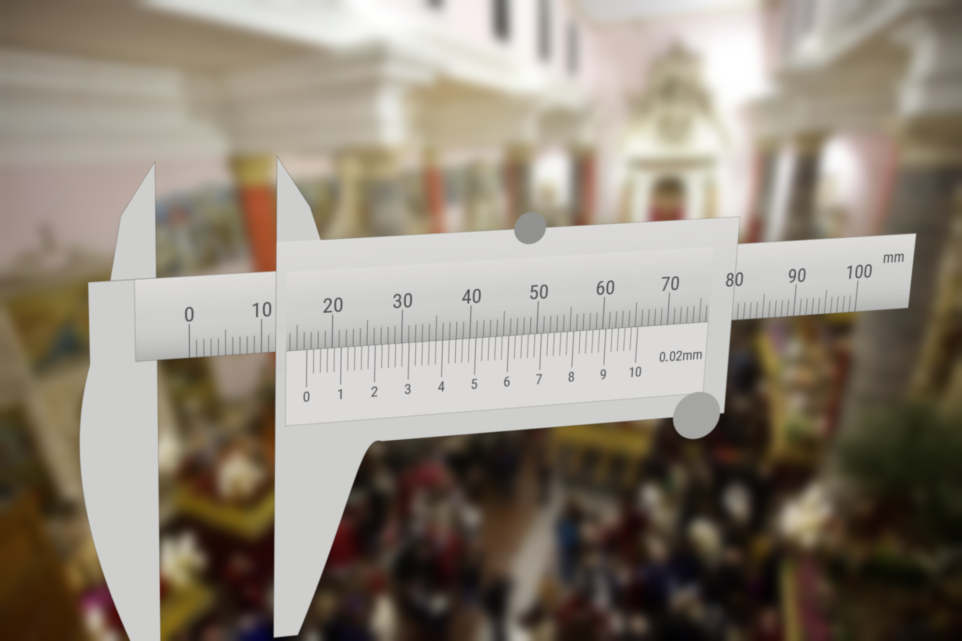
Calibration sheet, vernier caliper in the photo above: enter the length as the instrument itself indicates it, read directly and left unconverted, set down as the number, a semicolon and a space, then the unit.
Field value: 16.4; mm
